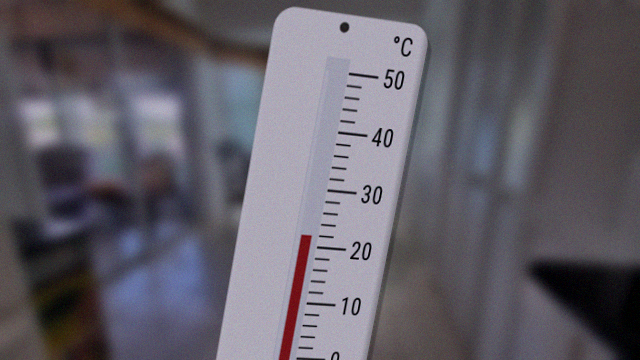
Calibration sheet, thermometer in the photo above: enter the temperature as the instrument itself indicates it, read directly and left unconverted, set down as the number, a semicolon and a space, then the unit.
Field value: 22; °C
